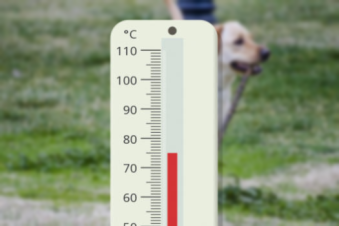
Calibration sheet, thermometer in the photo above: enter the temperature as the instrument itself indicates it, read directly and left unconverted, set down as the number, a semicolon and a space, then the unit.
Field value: 75; °C
